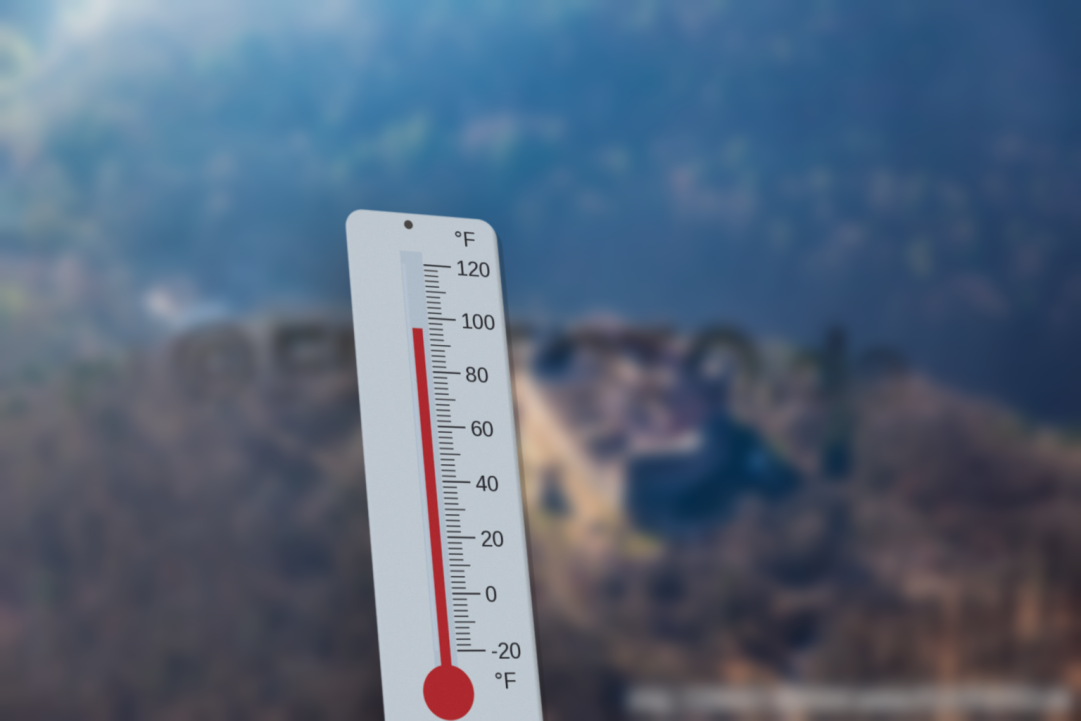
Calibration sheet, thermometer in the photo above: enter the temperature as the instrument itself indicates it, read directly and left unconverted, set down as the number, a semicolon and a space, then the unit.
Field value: 96; °F
